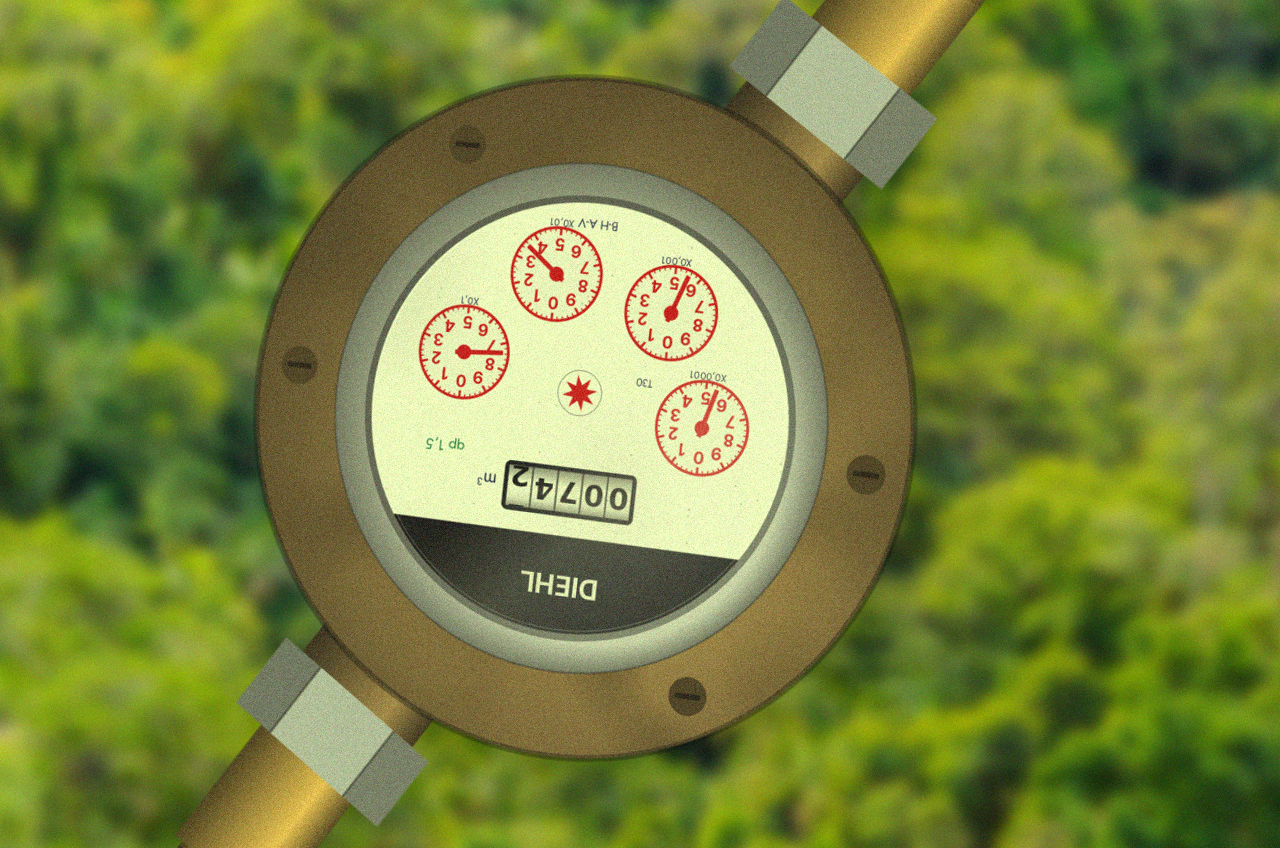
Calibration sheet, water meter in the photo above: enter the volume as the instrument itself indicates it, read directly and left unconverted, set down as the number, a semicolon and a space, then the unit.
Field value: 741.7355; m³
